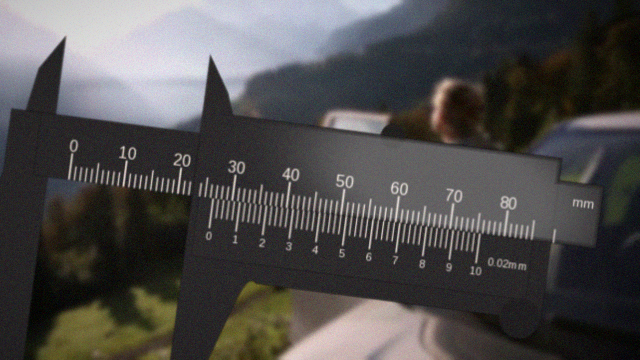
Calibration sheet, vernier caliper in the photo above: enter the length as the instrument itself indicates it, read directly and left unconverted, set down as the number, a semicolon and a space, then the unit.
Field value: 26.5; mm
